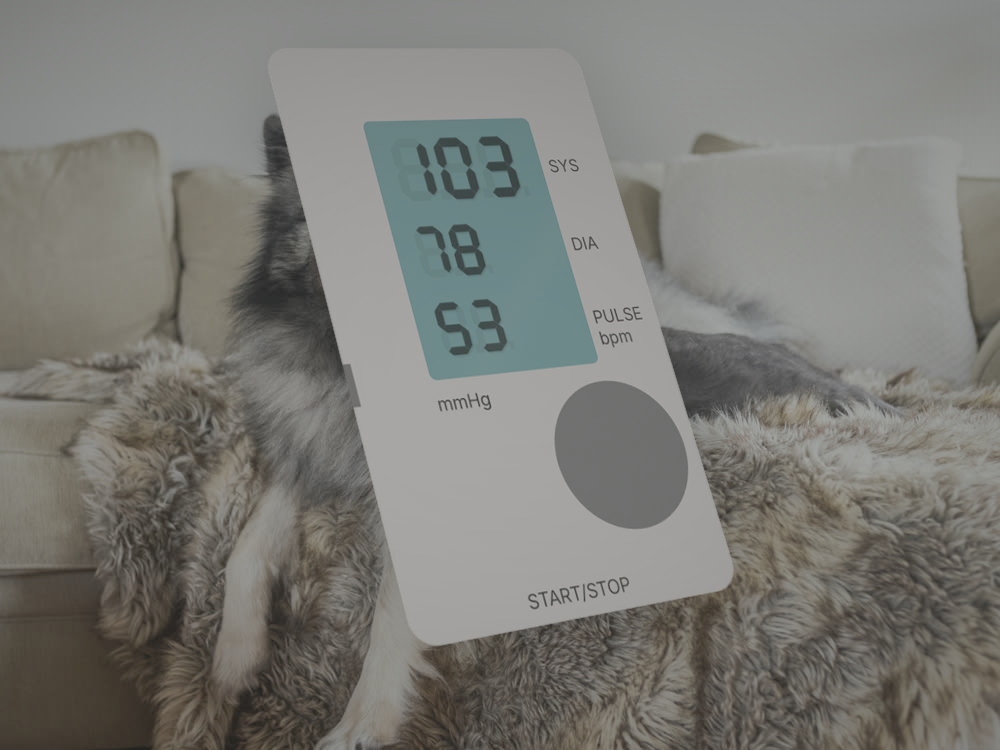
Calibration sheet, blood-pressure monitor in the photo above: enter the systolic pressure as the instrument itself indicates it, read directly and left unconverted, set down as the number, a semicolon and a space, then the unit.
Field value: 103; mmHg
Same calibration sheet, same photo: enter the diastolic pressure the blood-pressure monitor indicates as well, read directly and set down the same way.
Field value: 78; mmHg
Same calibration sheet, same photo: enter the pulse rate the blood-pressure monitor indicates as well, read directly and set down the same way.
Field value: 53; bpm
